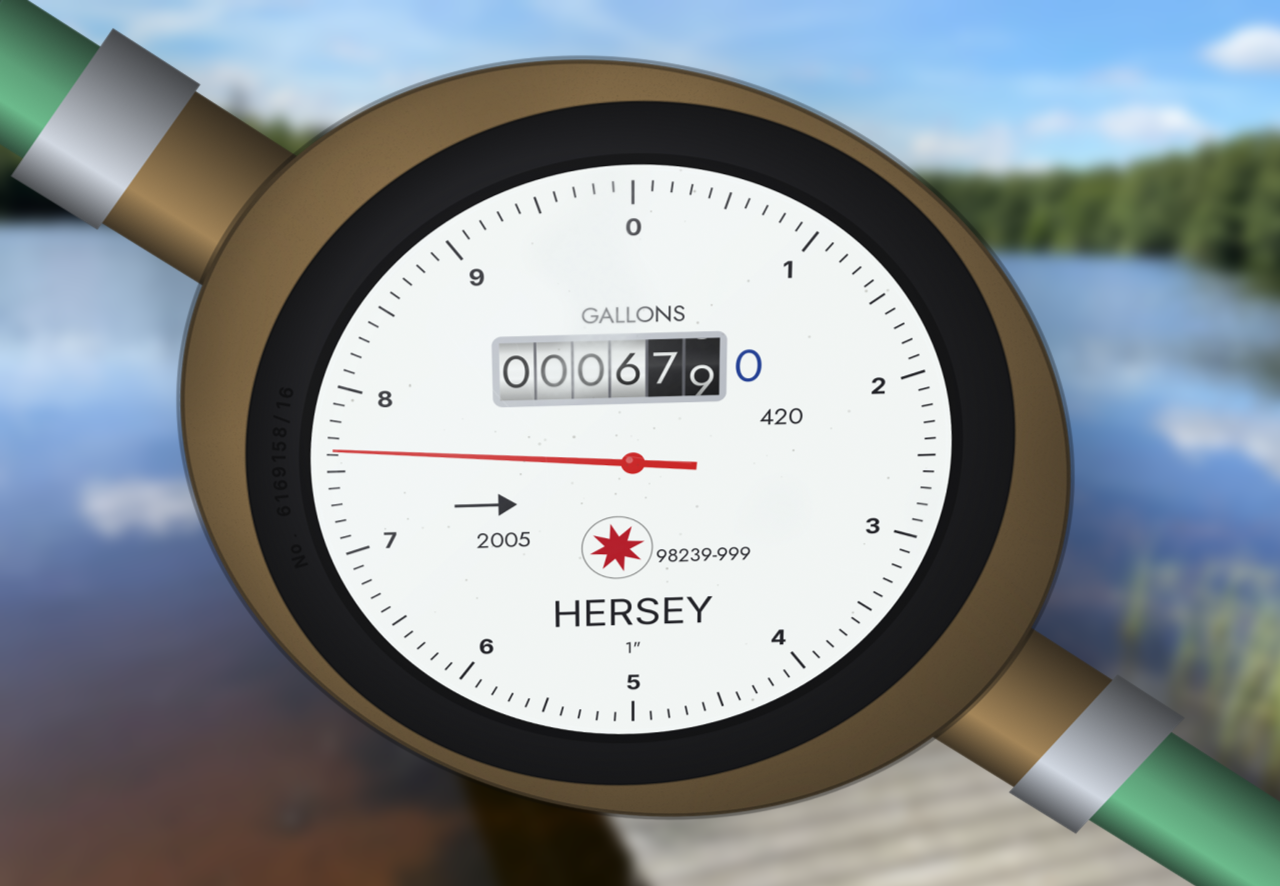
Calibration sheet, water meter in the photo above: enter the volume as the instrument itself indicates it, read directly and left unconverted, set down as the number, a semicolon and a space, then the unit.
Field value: 6787.6; gal
